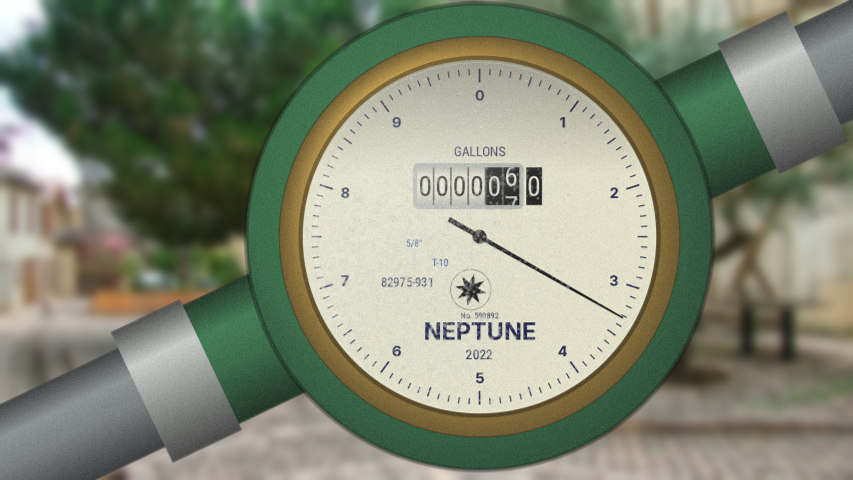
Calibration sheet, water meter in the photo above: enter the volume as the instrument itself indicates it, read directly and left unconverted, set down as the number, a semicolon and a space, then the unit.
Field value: 63.3; gal
